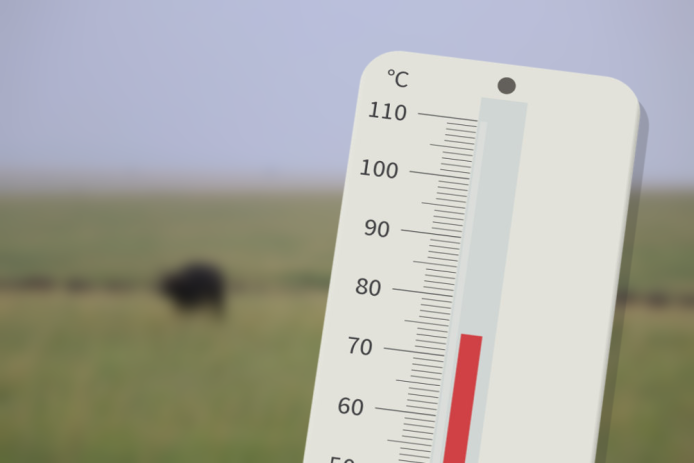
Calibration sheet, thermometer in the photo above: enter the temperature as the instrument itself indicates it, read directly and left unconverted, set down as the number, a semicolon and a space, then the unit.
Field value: 74; °C
